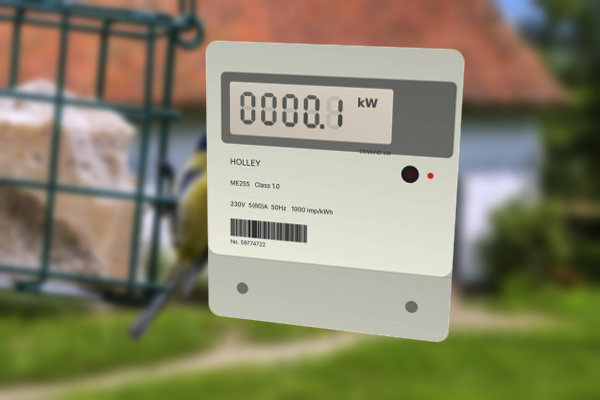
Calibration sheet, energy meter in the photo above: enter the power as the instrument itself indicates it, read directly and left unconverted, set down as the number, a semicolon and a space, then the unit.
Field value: 0.1; kW
